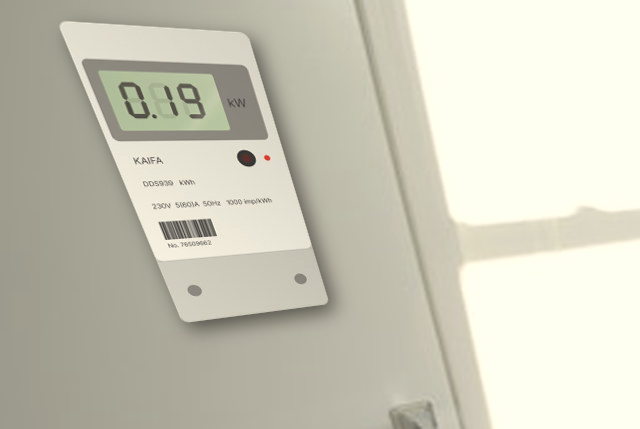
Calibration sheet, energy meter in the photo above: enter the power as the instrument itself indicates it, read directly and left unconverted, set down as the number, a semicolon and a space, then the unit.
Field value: 0.19; kW
